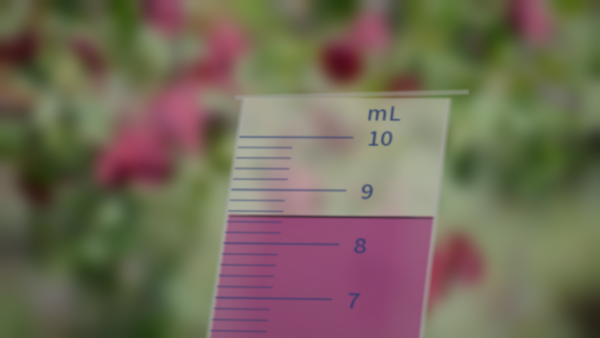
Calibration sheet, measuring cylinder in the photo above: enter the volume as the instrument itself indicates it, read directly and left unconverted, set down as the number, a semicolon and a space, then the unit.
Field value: 8.5; mL
